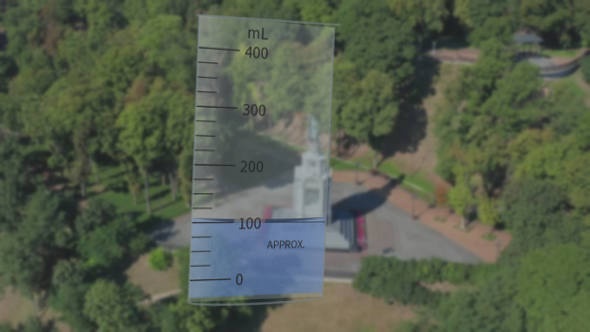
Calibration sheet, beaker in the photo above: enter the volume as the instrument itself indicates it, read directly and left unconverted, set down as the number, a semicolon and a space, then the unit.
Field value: 100; mL
